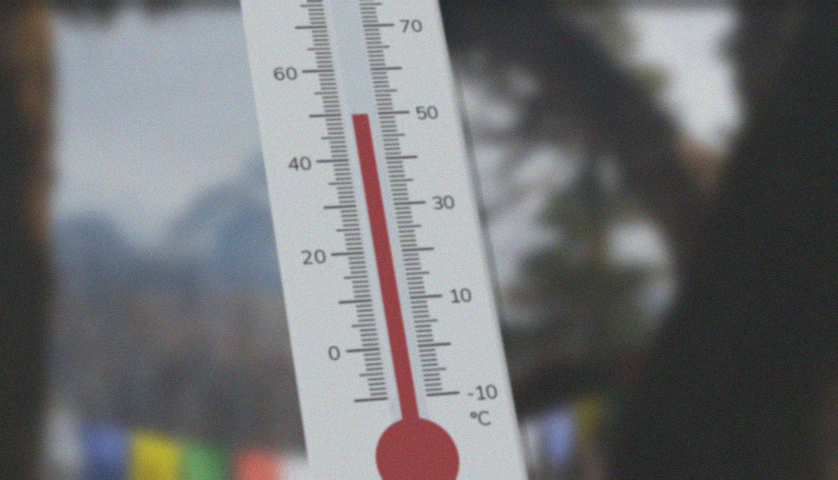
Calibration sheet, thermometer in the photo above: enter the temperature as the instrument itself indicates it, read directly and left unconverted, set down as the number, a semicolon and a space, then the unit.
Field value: 50; °C
